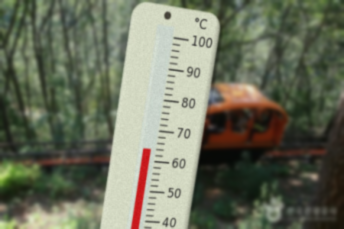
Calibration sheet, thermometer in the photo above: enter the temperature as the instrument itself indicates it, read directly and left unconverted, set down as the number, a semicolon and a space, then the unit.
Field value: 64; °C
